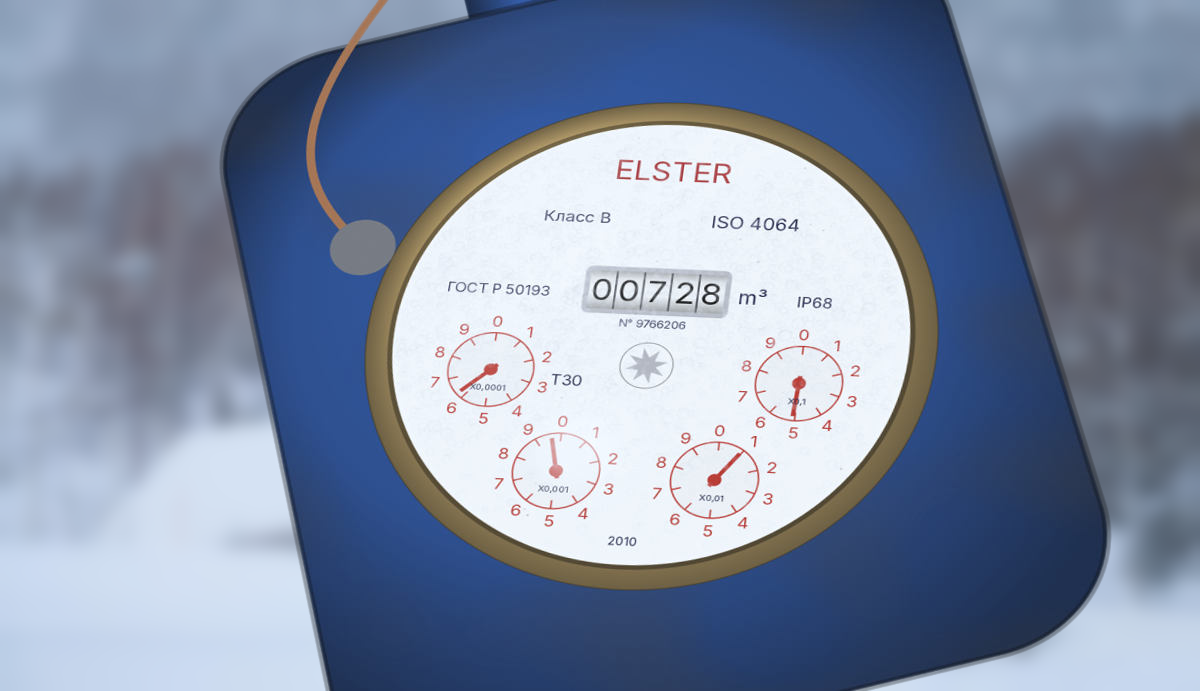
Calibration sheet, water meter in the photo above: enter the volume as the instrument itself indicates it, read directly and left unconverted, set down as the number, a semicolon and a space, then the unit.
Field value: 728.5096; m³
